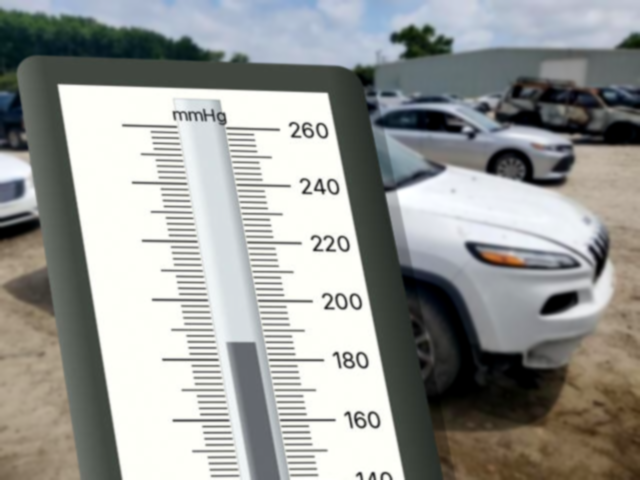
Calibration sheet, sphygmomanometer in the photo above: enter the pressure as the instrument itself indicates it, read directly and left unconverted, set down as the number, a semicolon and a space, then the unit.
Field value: 186; mmHg
